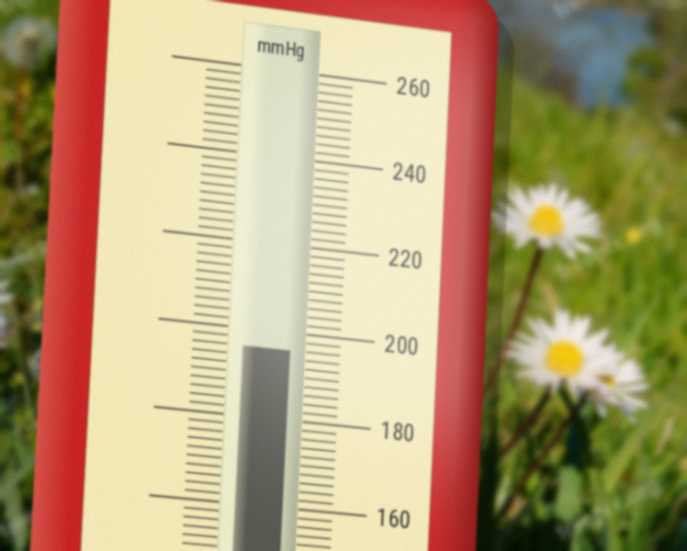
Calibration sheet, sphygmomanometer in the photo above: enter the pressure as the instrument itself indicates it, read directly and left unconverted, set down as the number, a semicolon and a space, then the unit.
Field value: 196; mmHg
